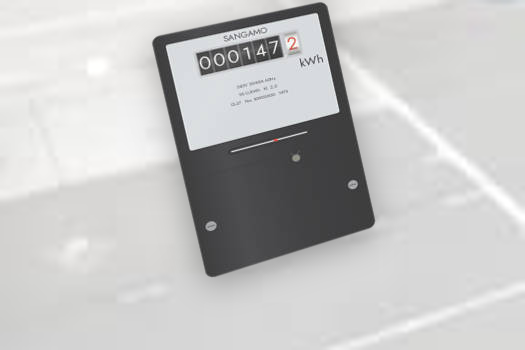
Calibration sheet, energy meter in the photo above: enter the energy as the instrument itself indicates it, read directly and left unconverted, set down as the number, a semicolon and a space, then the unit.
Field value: 147.2; kWh
